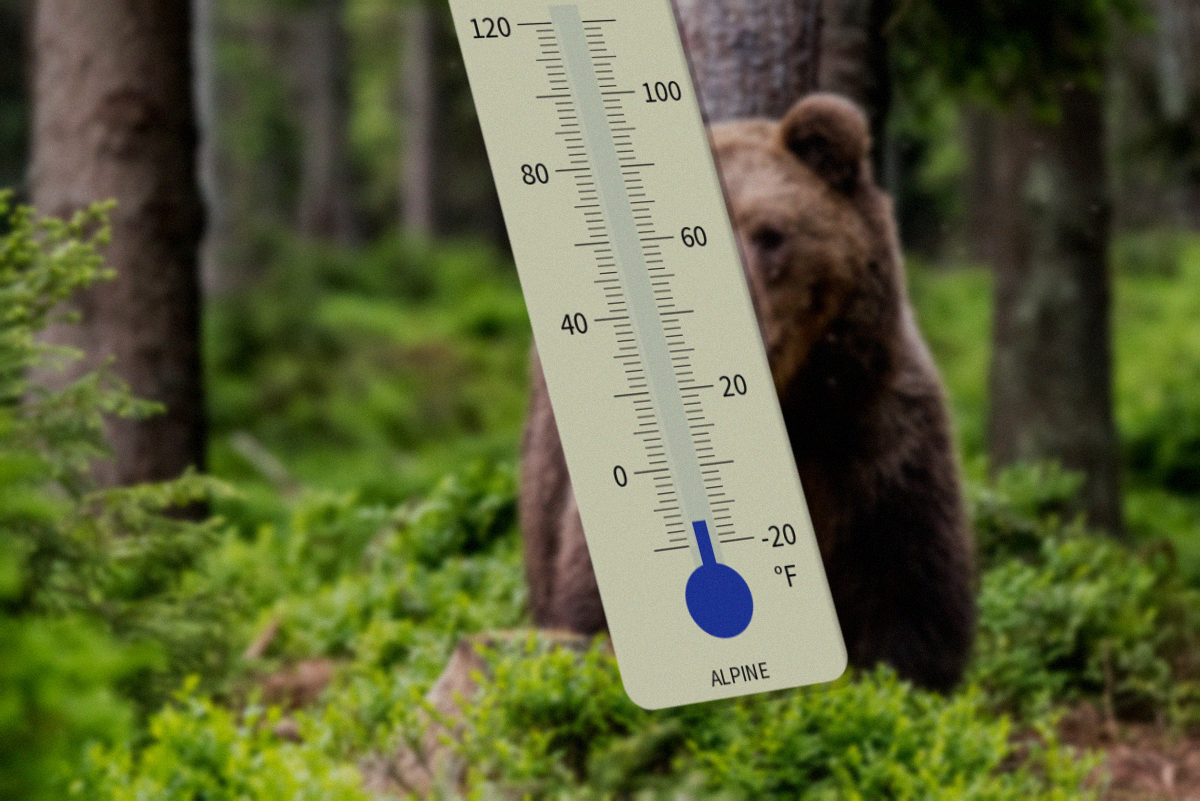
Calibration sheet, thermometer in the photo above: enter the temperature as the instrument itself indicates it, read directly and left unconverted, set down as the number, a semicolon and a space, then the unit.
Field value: -14; °F
